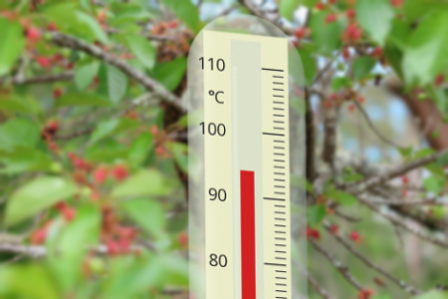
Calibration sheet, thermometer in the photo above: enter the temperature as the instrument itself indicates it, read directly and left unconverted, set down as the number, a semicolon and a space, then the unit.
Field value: 94; °C
